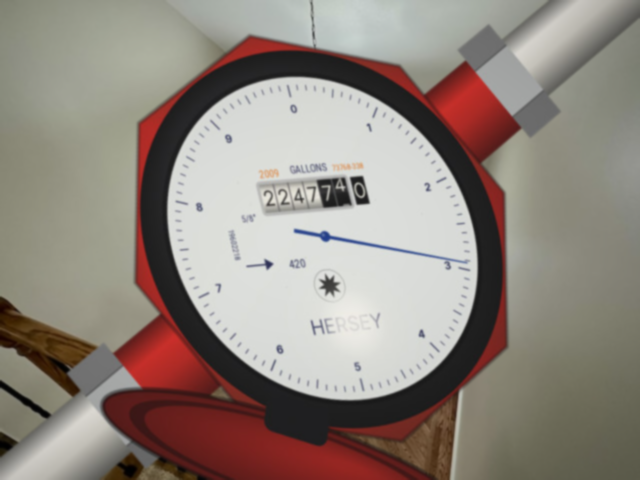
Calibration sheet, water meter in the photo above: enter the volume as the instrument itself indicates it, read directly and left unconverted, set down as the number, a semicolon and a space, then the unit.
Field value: 2247742.9; gal
